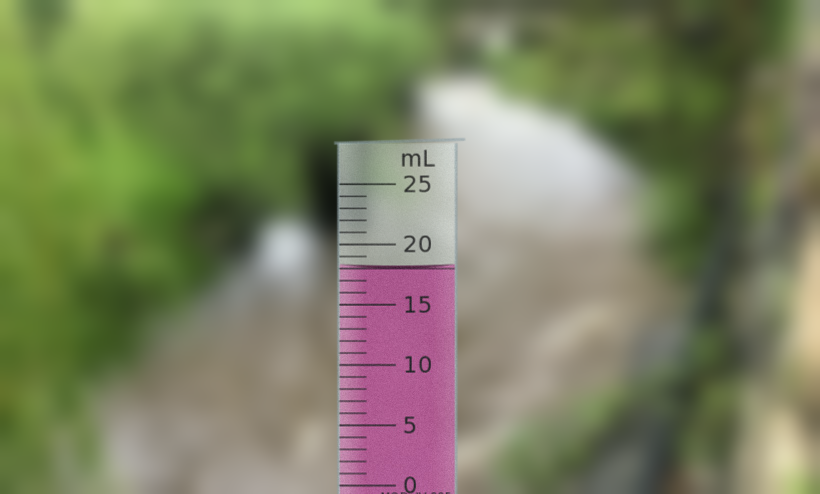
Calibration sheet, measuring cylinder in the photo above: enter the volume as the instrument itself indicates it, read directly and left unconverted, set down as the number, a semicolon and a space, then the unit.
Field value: 18; mL
